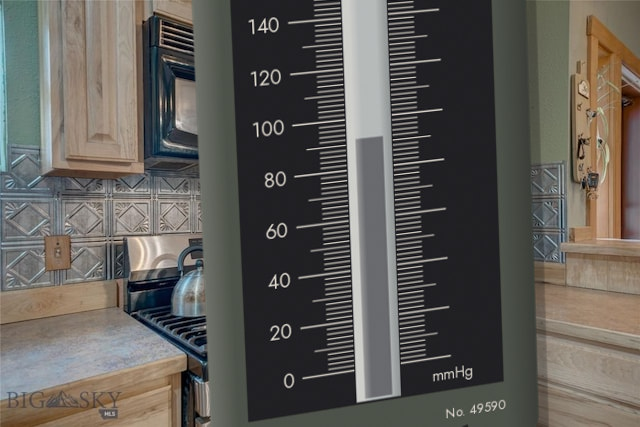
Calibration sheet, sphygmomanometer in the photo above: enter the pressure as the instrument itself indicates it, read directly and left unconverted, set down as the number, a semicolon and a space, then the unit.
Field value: 92; mmHg
